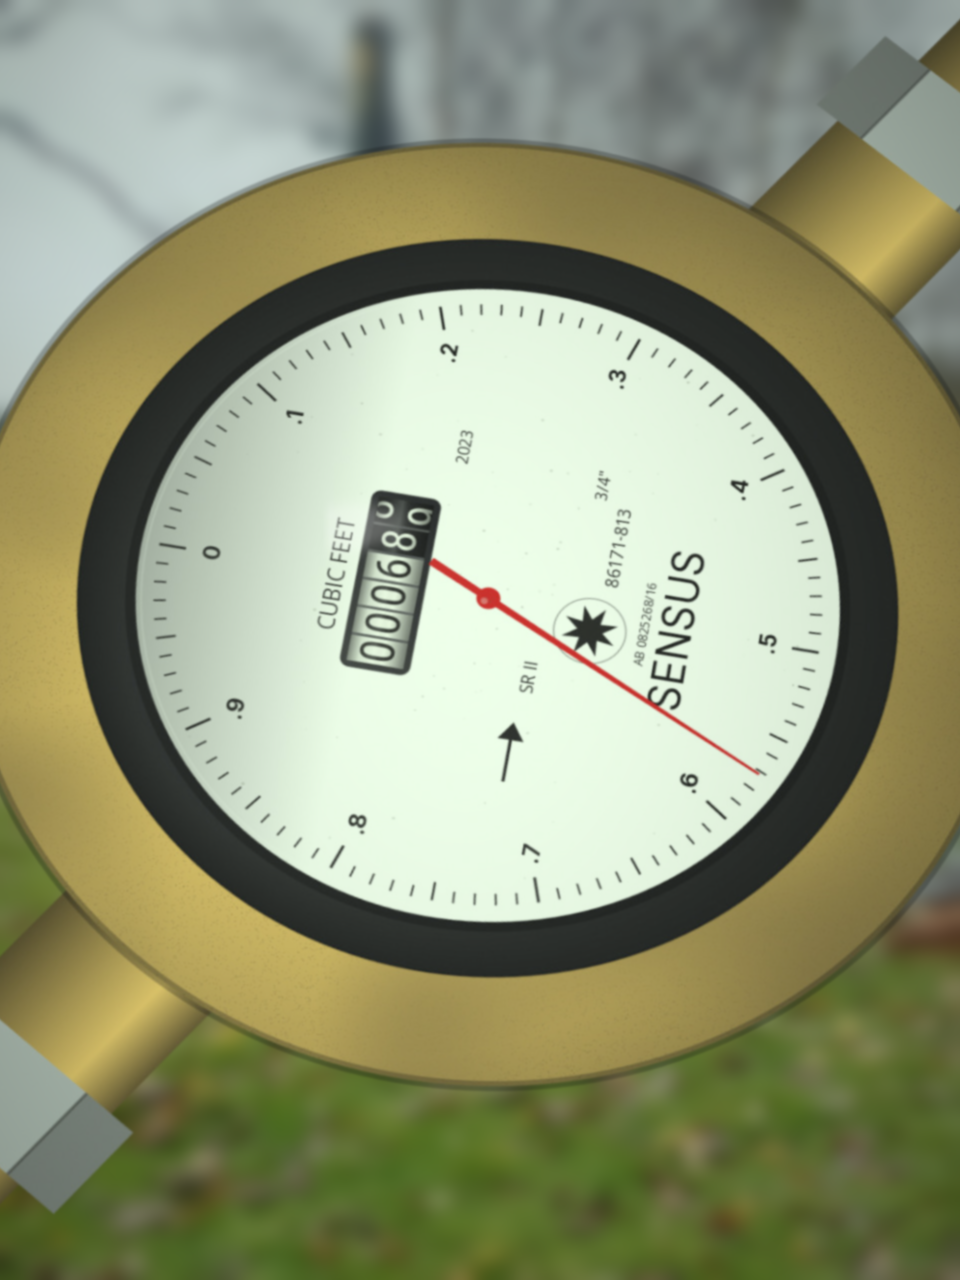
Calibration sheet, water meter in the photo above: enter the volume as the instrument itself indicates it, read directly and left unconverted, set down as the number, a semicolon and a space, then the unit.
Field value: 688.57; ft³
